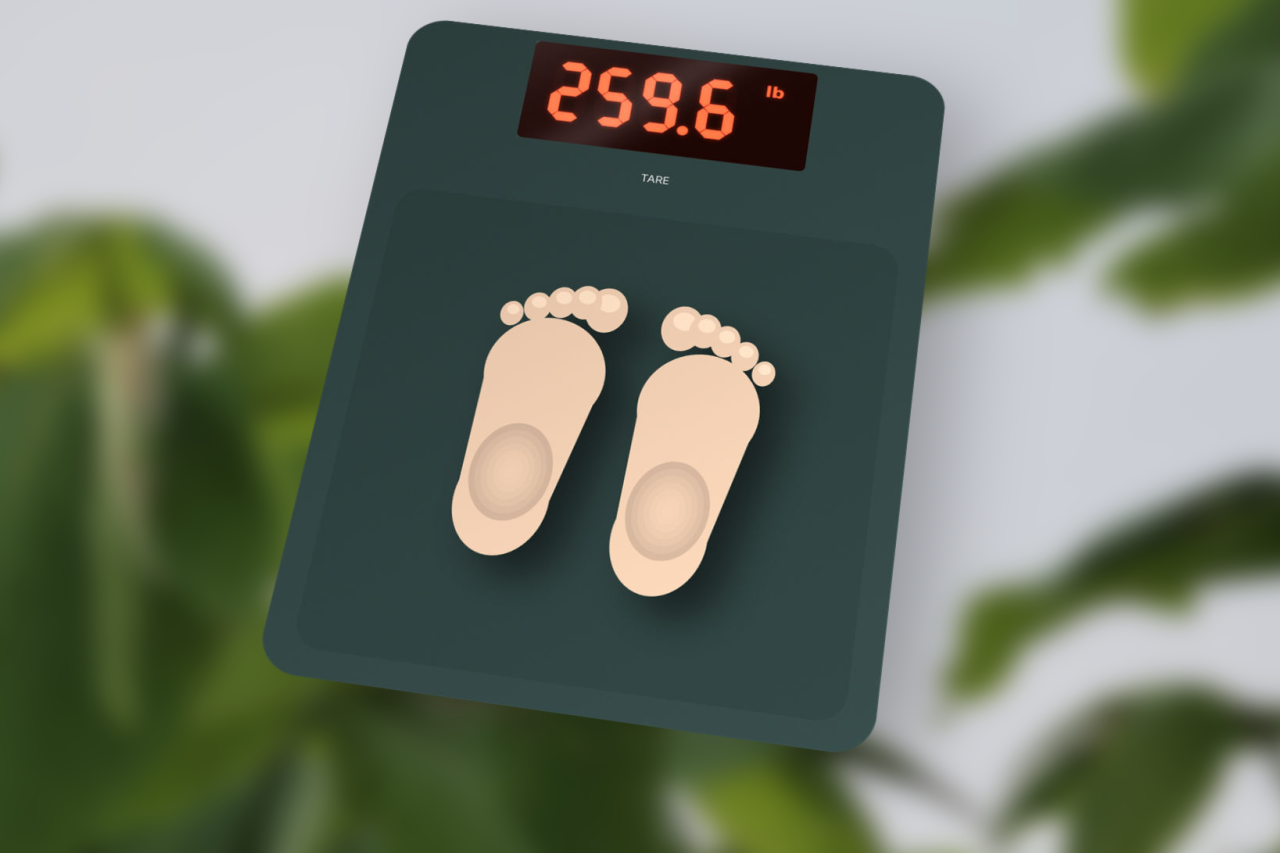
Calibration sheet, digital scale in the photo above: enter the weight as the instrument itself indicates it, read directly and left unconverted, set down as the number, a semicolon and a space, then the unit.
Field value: 259.6; lb
